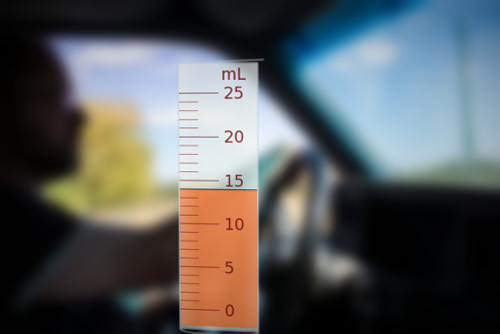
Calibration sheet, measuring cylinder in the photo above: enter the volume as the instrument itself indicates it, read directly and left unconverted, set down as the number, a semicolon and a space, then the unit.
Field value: 14; mL
